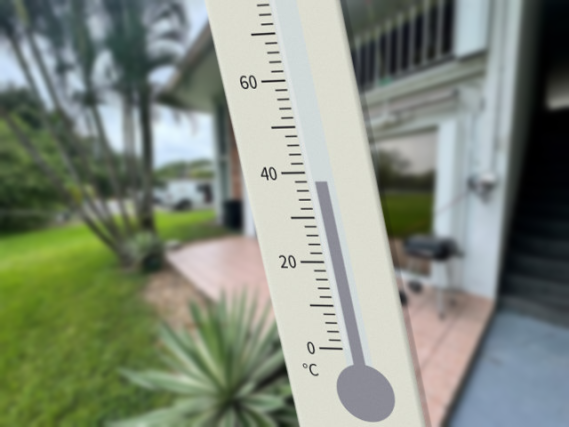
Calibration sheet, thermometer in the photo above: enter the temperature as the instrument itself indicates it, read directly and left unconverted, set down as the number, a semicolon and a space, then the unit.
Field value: 38; °C
